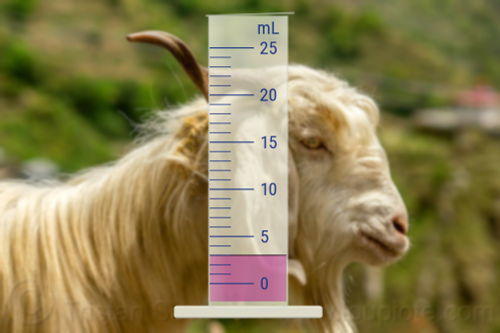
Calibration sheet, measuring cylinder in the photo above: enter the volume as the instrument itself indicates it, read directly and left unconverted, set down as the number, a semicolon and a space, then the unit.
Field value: 3; mL
